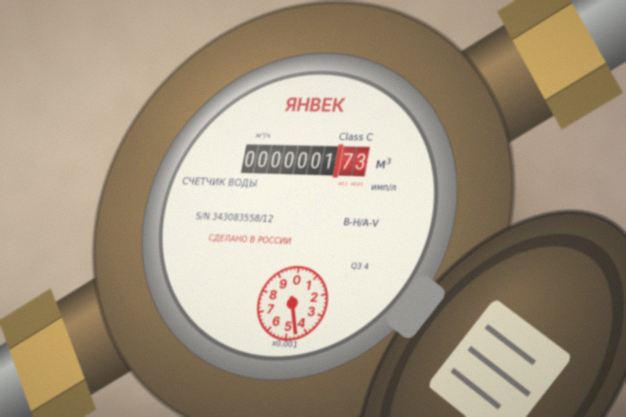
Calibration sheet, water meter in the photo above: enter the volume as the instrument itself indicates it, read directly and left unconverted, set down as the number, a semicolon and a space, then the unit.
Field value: 1.734; m³
